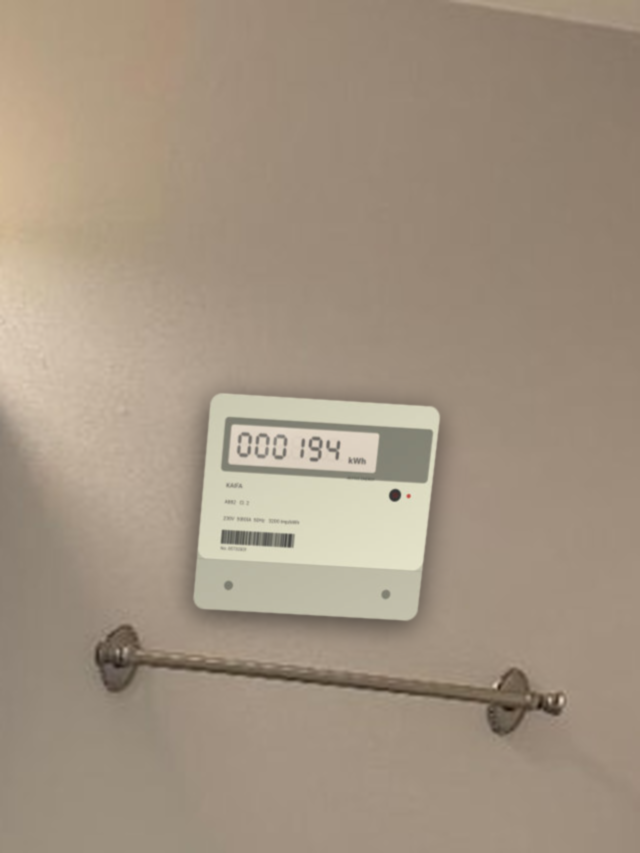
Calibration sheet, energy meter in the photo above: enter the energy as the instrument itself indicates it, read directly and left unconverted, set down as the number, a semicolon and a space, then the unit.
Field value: 194; kWh
